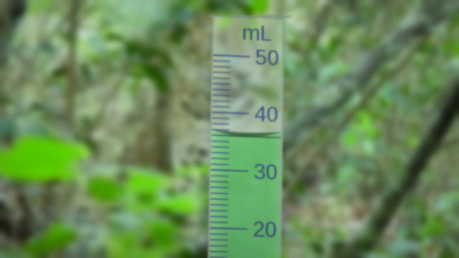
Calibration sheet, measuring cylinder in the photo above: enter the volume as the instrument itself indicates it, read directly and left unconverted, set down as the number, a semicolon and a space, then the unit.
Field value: 36; mL
